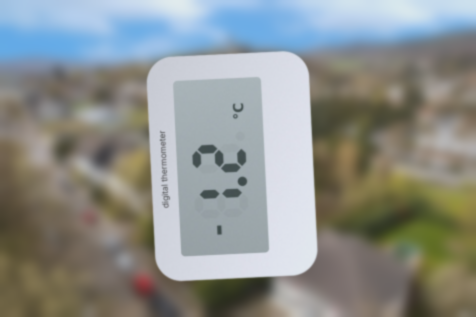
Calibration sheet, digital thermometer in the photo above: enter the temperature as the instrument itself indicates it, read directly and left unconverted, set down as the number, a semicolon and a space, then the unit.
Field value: -1.2; °C
